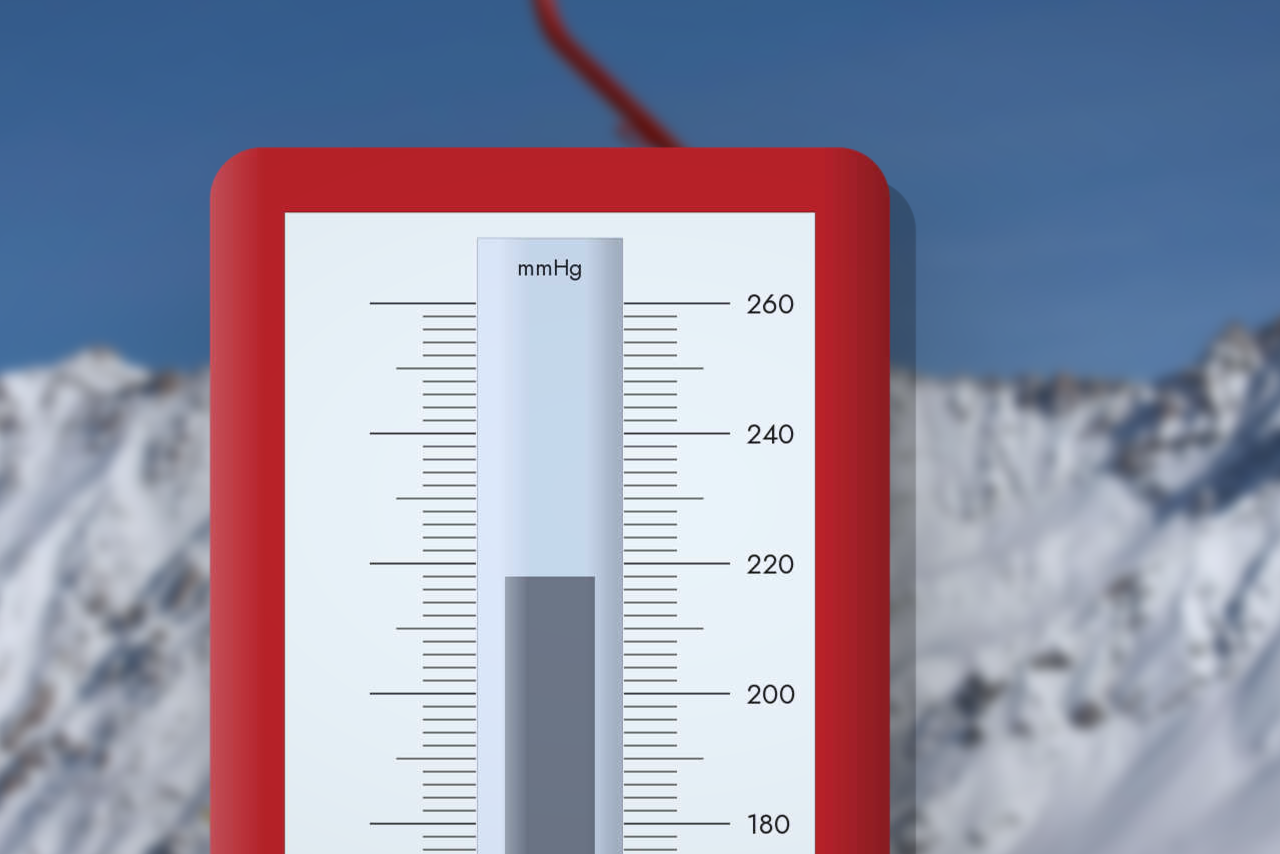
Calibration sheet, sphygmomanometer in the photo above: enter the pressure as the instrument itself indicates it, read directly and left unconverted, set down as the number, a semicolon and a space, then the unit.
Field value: 218; mmHg
